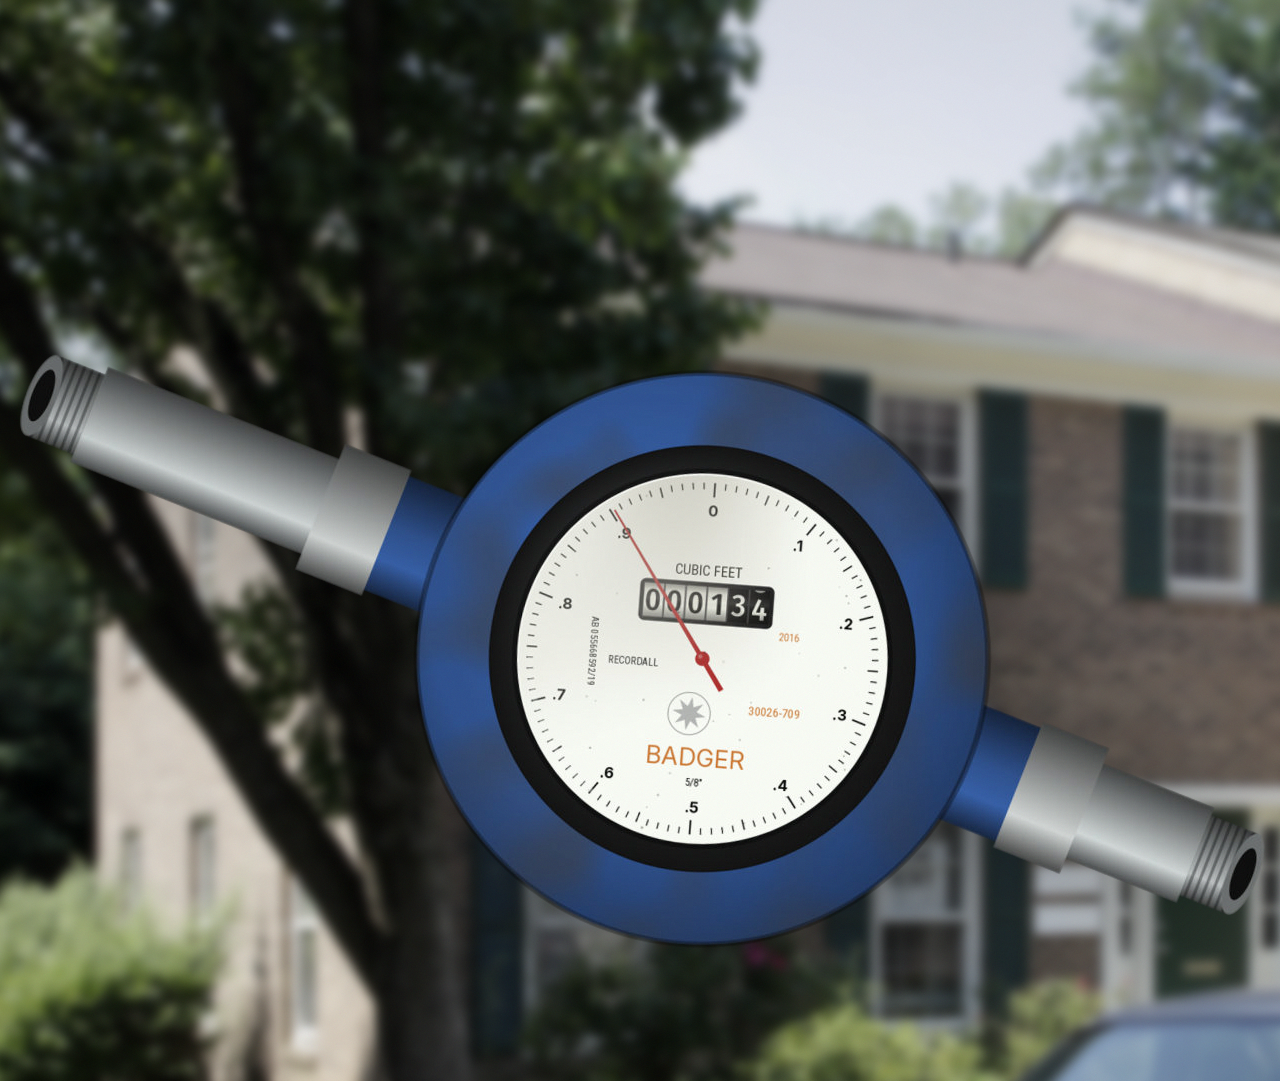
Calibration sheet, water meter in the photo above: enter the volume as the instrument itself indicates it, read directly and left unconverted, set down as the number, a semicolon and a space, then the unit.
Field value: 133.90; ft³
